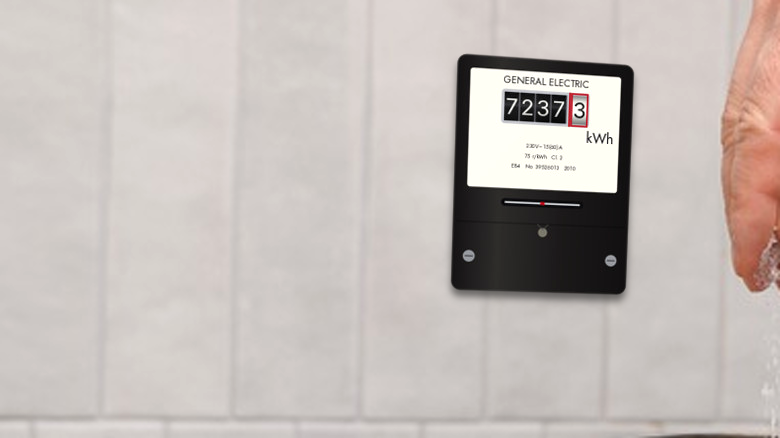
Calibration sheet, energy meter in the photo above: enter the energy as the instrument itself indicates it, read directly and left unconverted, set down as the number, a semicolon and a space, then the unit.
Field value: 7237.3; kWh
